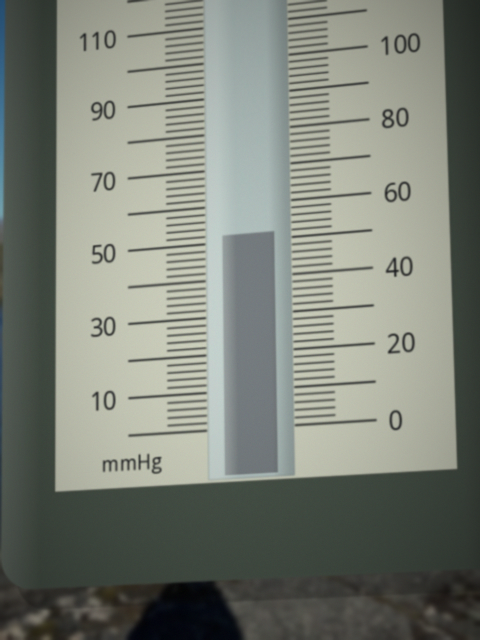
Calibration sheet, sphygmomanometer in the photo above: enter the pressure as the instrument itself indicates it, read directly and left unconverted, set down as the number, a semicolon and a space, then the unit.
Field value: 52; mmHg
